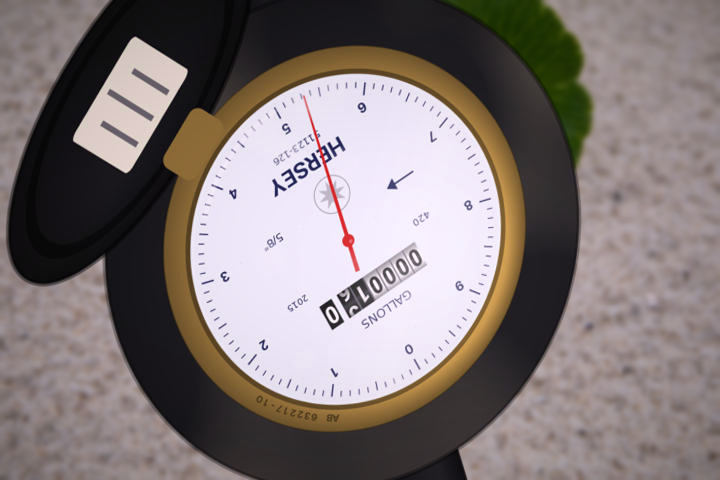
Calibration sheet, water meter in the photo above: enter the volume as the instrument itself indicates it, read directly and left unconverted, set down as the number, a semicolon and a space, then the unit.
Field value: 155.3; gal
